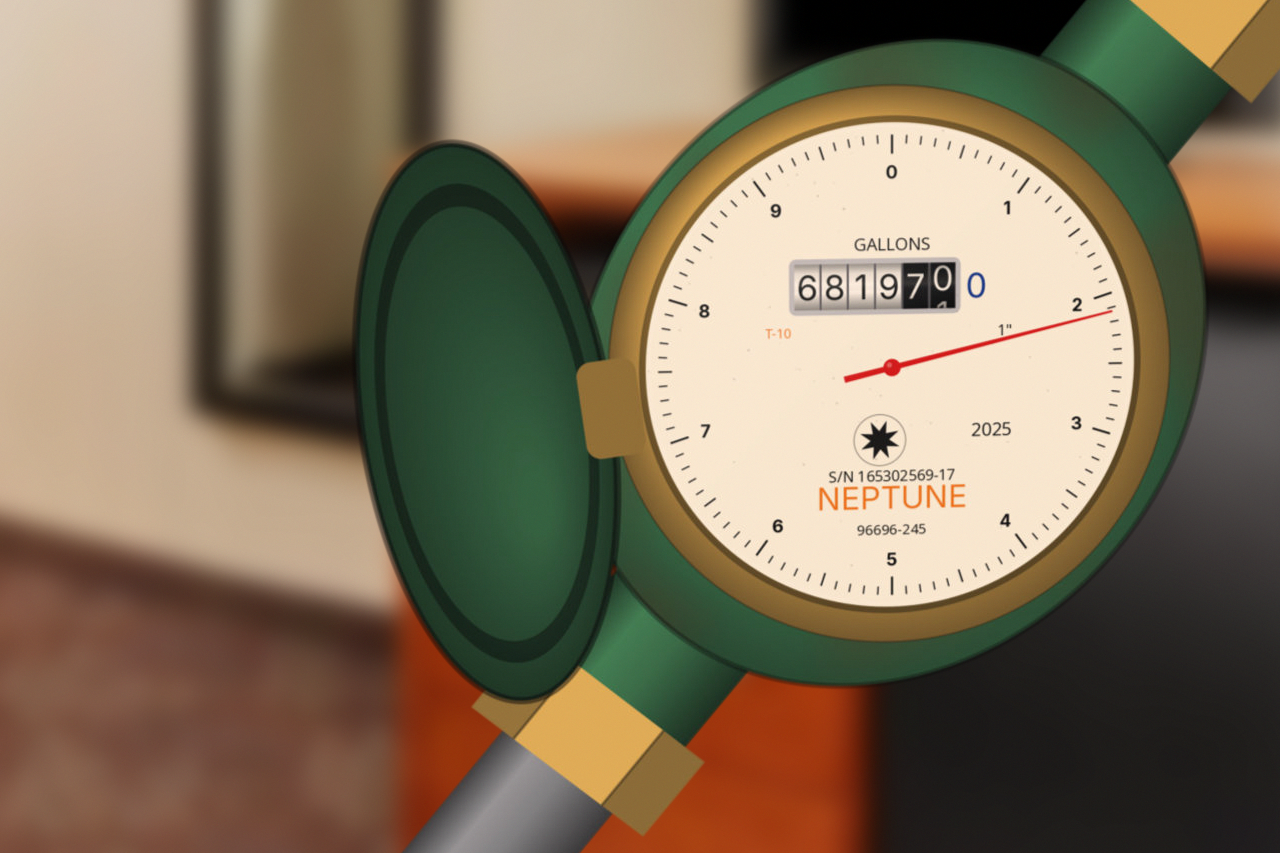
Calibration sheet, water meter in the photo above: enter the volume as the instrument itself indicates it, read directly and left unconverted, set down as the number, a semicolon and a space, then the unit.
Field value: 6819702.1; gal
